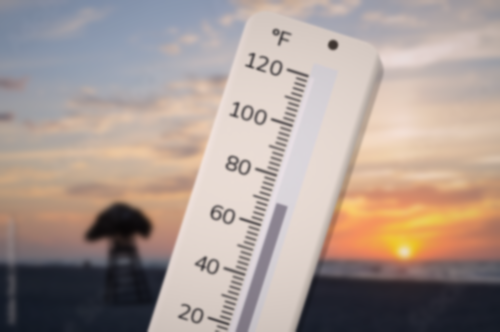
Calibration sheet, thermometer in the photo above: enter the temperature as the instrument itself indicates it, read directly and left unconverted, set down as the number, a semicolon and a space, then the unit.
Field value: 70; °F
